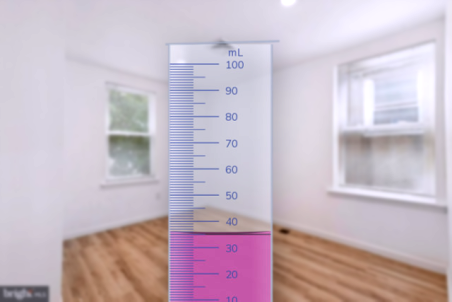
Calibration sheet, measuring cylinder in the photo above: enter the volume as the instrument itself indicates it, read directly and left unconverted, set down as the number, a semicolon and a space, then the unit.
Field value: 35; mL
